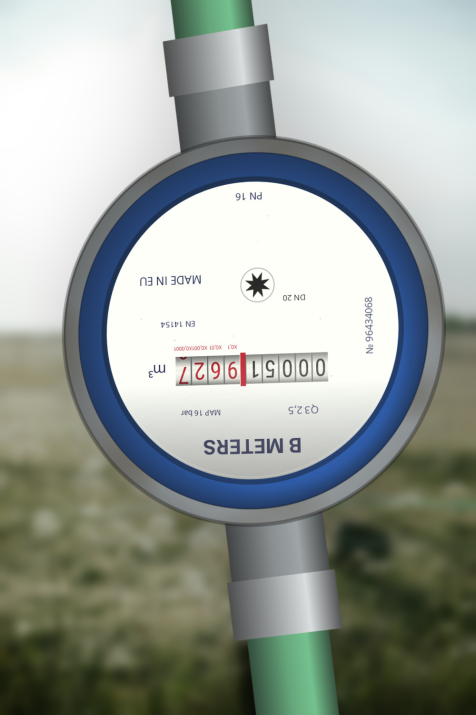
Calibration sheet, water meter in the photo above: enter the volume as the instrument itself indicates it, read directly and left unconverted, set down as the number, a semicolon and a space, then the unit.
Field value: 51.9627; m³
